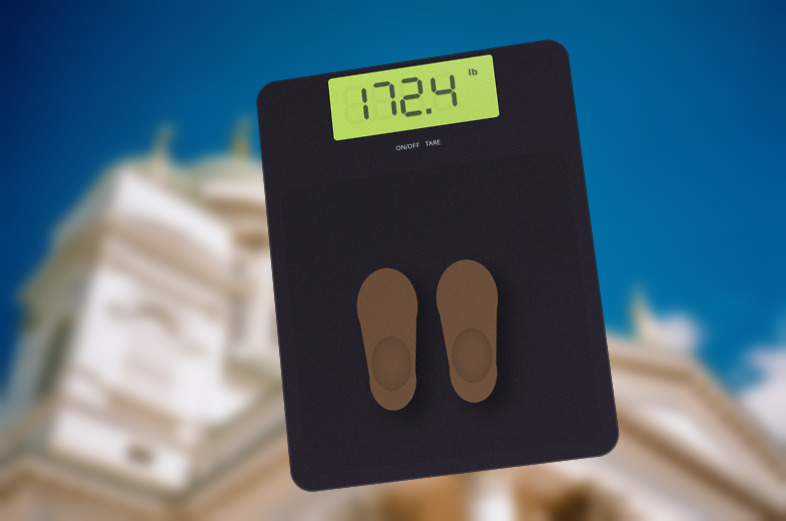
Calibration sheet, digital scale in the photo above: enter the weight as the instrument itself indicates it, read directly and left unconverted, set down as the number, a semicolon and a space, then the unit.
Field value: 172.4; lb
